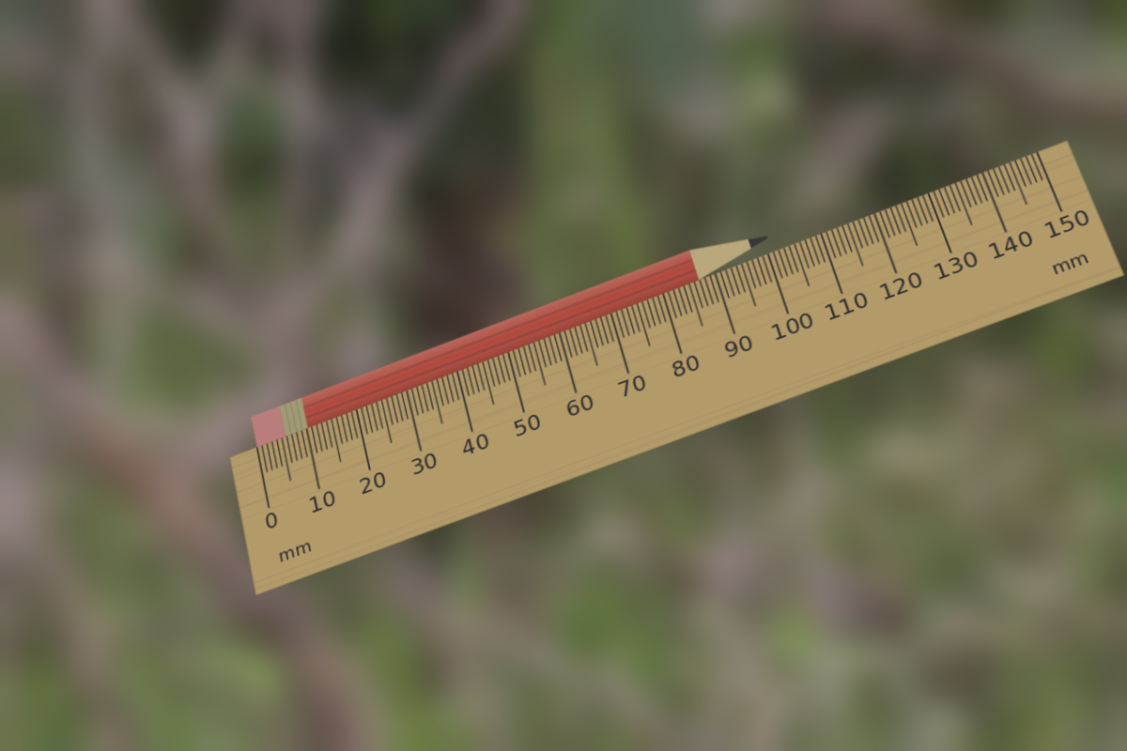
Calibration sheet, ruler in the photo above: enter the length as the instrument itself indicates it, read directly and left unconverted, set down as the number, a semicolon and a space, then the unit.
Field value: 101; mm
